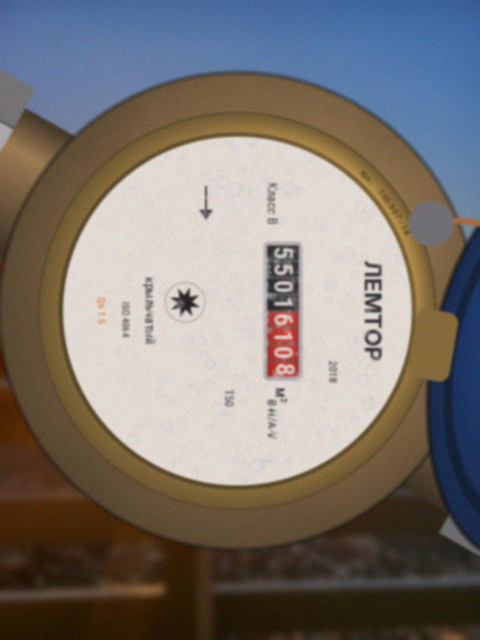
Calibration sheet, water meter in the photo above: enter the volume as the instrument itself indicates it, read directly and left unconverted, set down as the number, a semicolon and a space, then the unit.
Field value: 5501.6108; m³
